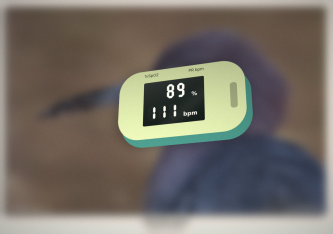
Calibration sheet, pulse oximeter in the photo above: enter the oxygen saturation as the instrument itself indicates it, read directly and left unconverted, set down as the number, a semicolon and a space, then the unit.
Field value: 89; %
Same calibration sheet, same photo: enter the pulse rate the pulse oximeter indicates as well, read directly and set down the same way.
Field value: 111; bpm
